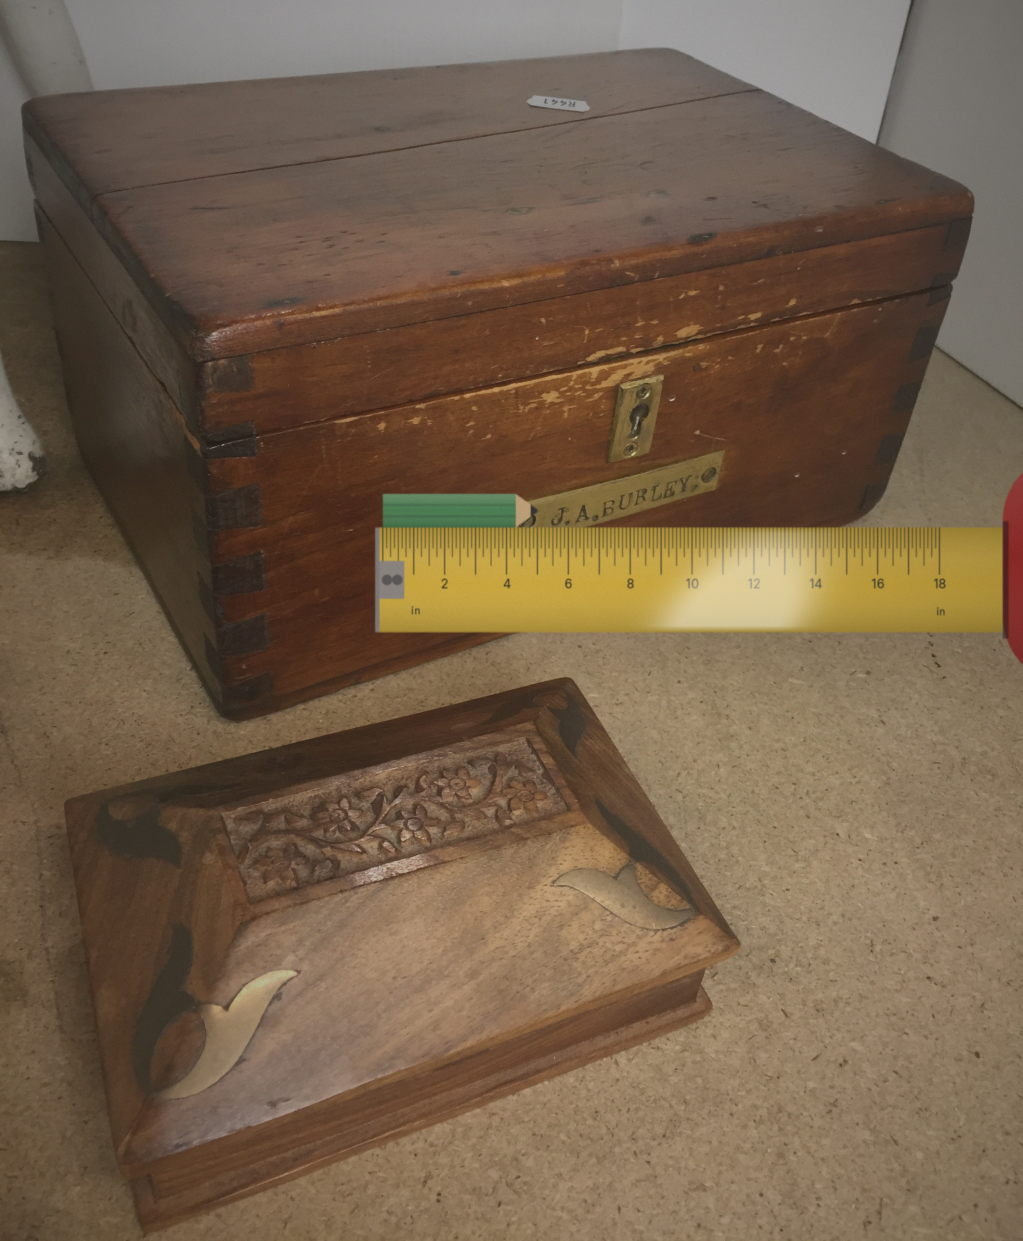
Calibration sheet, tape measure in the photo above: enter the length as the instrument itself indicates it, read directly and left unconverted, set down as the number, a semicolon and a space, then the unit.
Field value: 5; in
